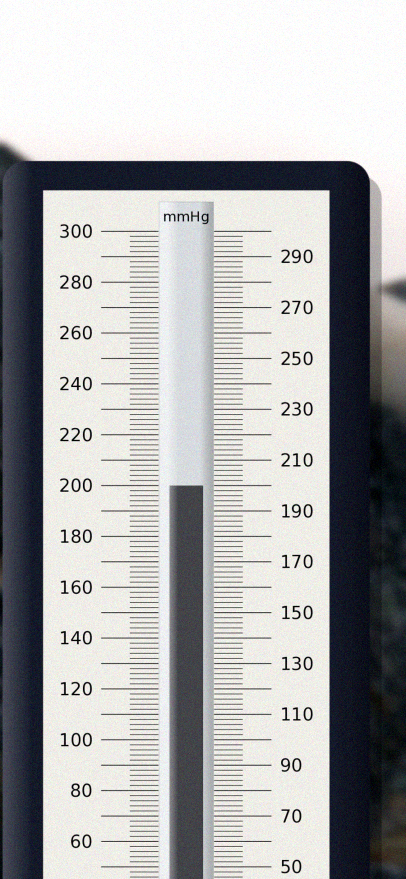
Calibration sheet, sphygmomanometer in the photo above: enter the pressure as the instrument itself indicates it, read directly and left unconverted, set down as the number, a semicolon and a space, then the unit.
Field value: 200; mmHg
